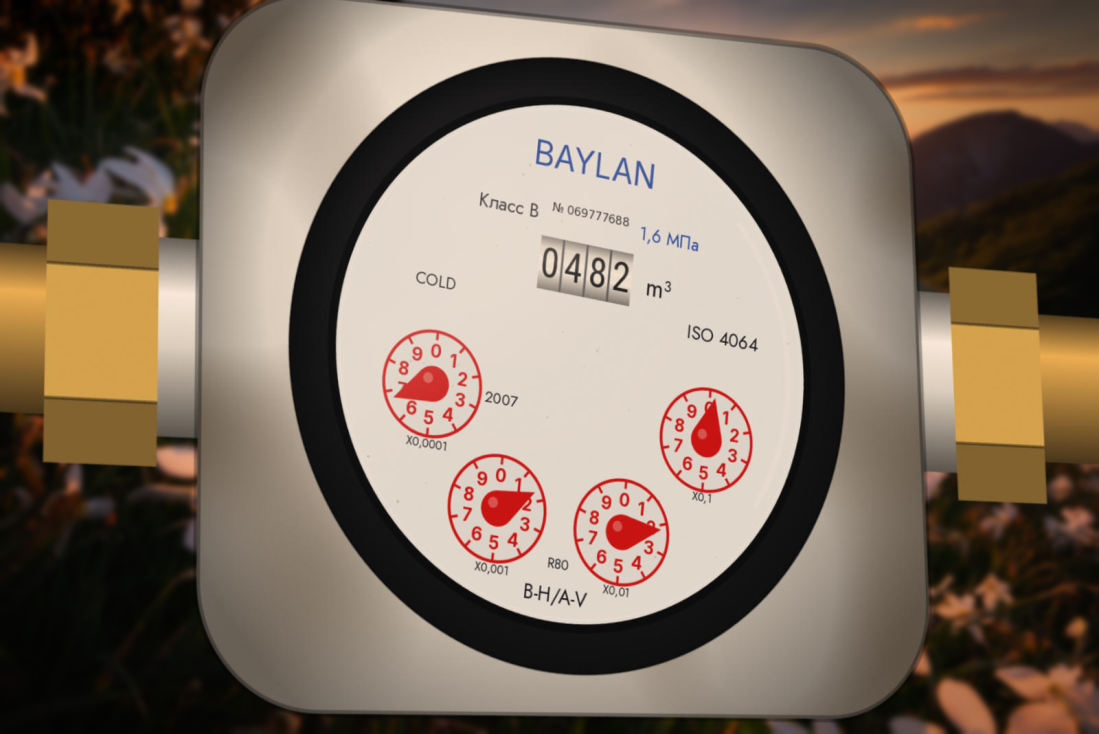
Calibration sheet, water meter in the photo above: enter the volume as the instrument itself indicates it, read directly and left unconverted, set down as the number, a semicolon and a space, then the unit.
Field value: 482.0216; m³
